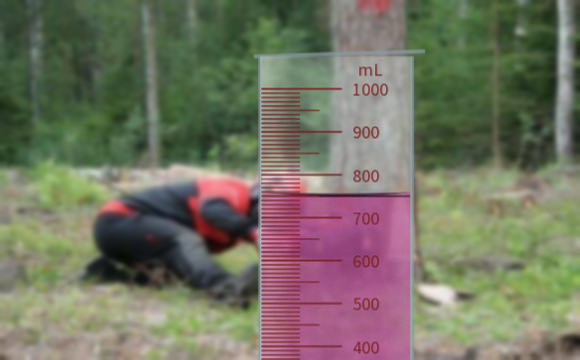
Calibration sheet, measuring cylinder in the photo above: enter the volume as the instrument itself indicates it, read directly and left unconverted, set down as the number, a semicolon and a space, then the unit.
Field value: 750; mL
